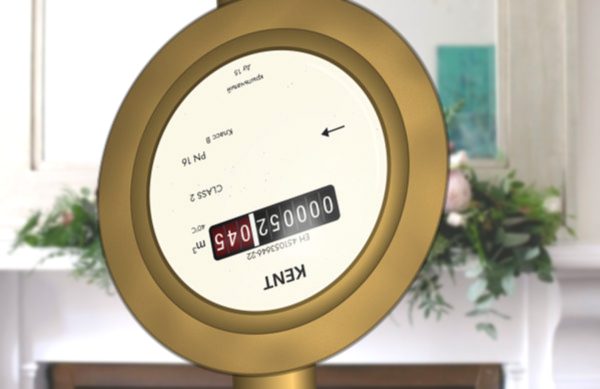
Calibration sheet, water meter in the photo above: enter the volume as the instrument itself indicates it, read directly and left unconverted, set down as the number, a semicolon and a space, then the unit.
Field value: 52.045; m³
